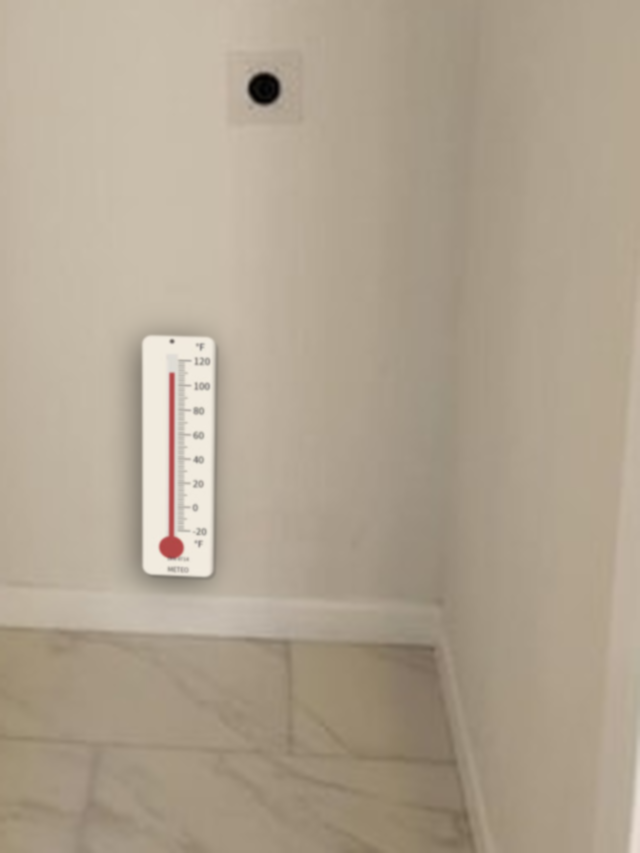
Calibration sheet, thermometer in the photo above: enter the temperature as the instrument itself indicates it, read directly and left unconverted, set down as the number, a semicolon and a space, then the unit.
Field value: 110; °F
